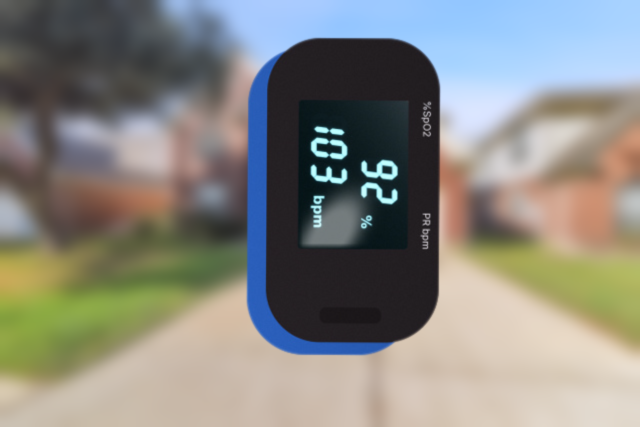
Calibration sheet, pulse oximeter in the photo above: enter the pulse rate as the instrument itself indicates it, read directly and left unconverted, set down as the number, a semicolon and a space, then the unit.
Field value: 103; bpm
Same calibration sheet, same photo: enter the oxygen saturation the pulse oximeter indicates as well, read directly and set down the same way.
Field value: 92; %
